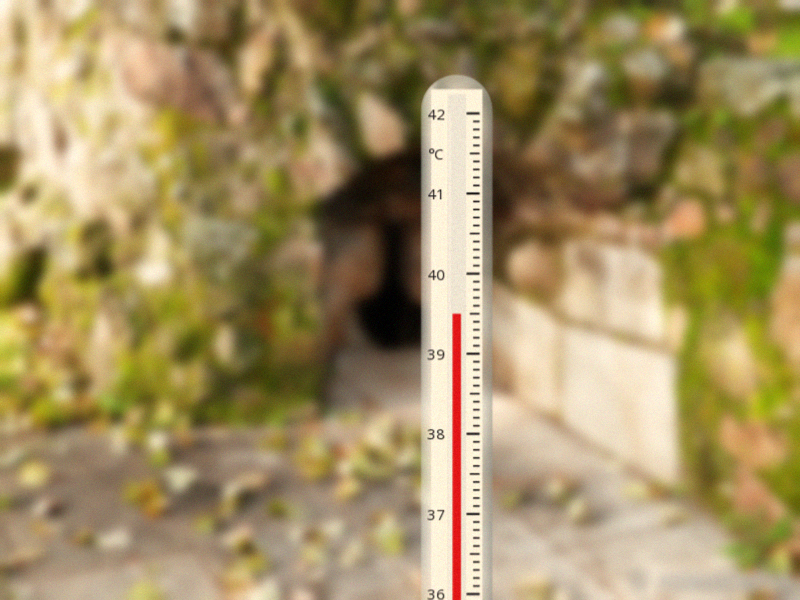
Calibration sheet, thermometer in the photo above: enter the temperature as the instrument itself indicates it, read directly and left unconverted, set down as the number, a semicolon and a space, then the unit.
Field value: 39.5; °C
